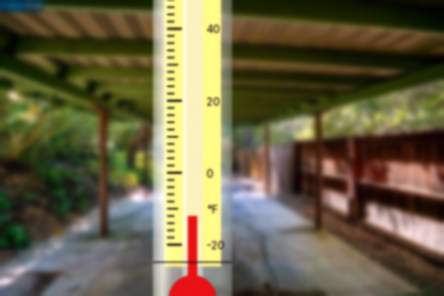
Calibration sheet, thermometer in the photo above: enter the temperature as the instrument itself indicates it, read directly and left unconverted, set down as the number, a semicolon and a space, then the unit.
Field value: -12; °F
